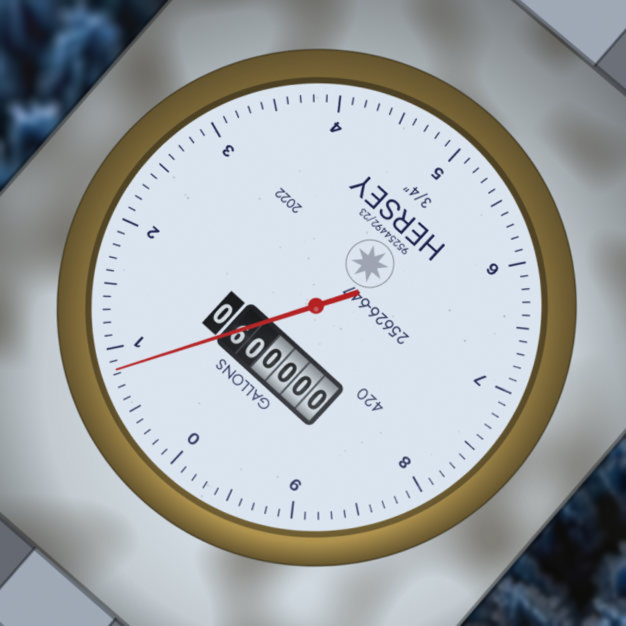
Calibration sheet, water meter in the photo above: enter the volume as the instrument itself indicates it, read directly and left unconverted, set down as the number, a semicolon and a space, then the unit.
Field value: 90.8; gal
